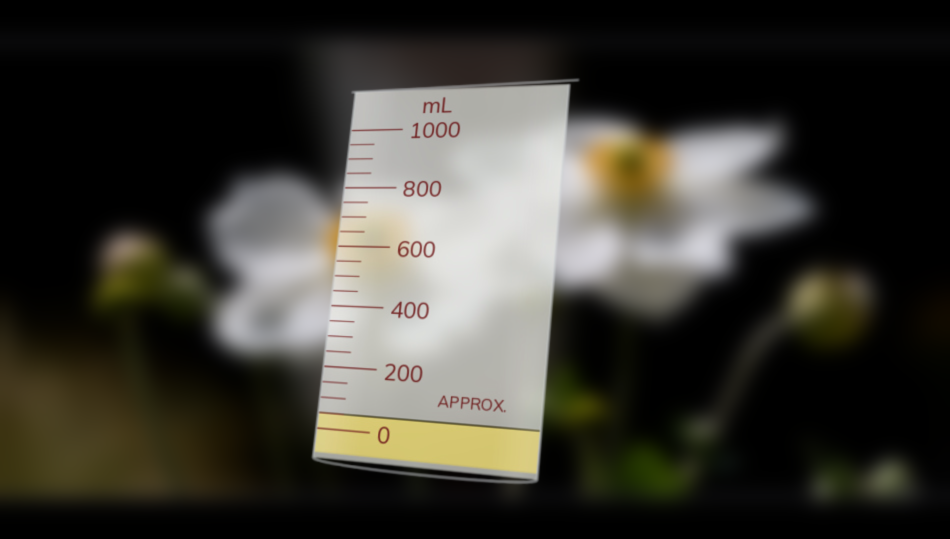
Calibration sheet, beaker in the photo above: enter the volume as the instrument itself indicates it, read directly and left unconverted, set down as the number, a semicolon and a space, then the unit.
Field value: 50; mL
